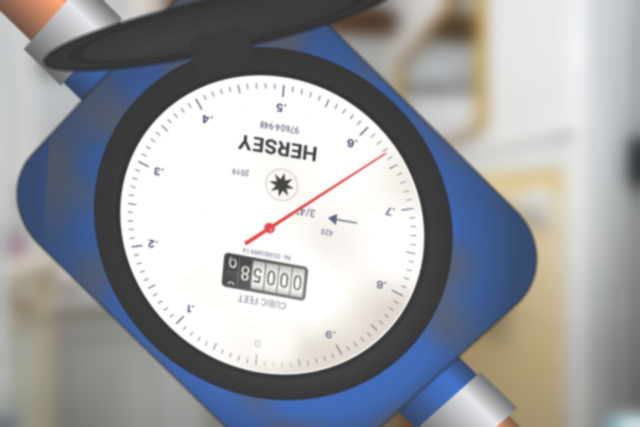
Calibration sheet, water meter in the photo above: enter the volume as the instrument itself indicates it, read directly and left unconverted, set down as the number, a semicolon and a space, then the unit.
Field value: 588.63; ft³
